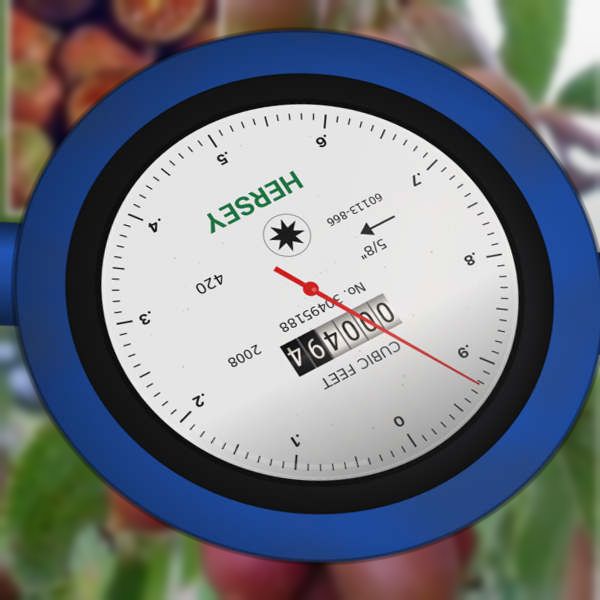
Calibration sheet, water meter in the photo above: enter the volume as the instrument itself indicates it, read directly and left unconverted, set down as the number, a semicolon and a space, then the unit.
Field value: 493.92; ft³
